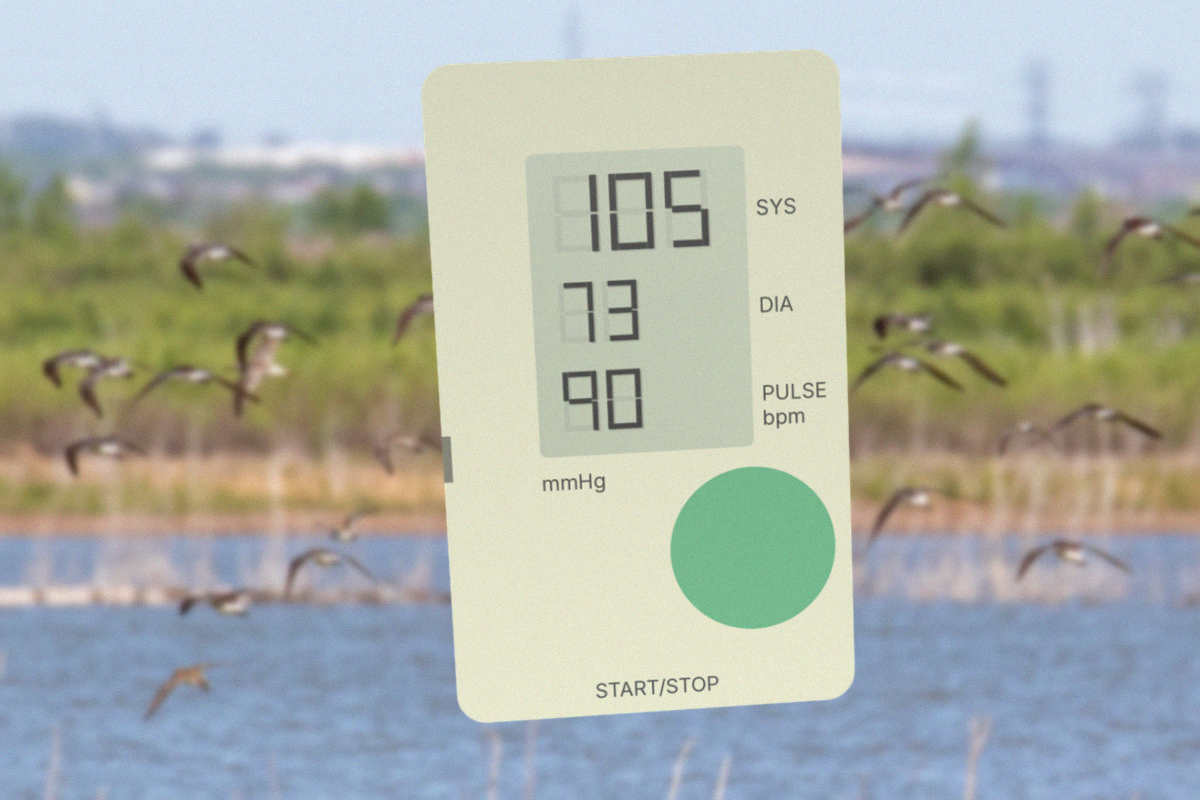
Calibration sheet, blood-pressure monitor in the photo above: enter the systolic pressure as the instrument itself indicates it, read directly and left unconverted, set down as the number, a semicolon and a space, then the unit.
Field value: 105; mmHg
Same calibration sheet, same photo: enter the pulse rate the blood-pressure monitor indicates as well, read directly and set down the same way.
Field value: 90; bpm
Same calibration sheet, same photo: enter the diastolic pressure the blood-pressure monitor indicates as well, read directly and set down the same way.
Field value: 73; mmHg
